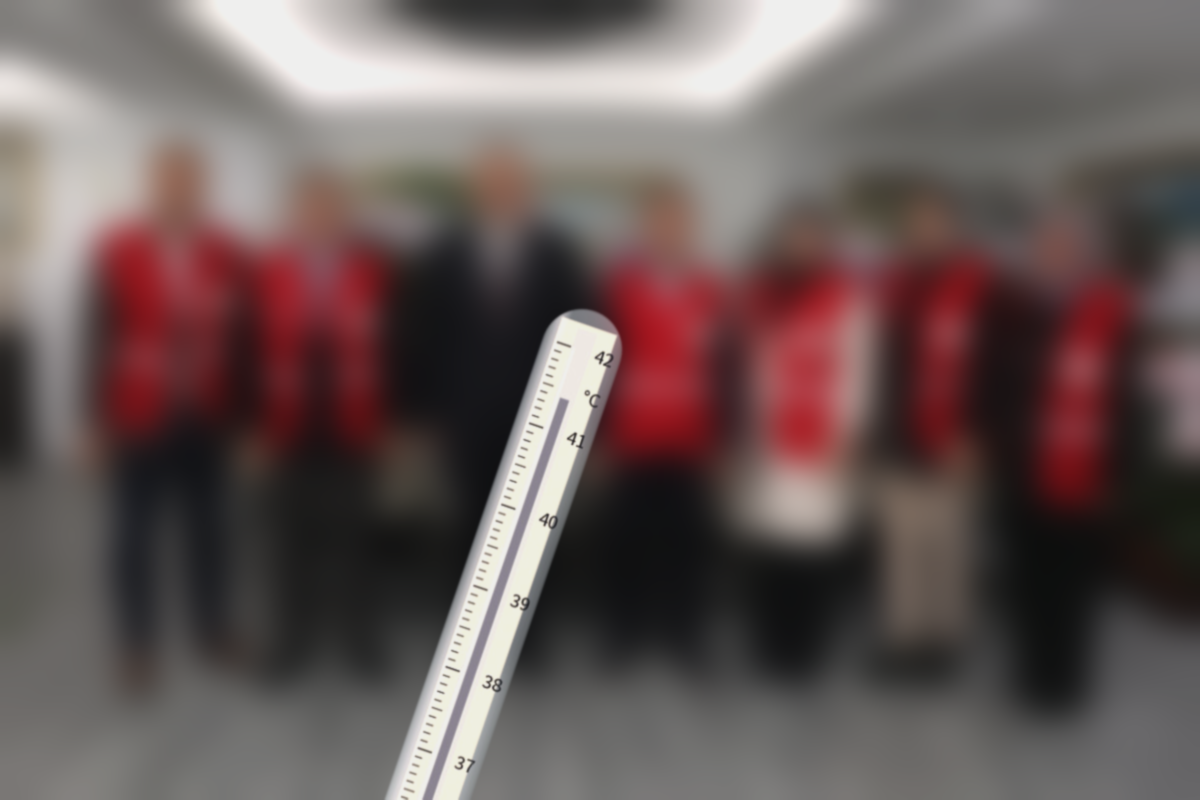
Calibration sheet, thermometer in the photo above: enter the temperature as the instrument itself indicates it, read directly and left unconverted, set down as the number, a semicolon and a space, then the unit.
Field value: 41.4; °C
